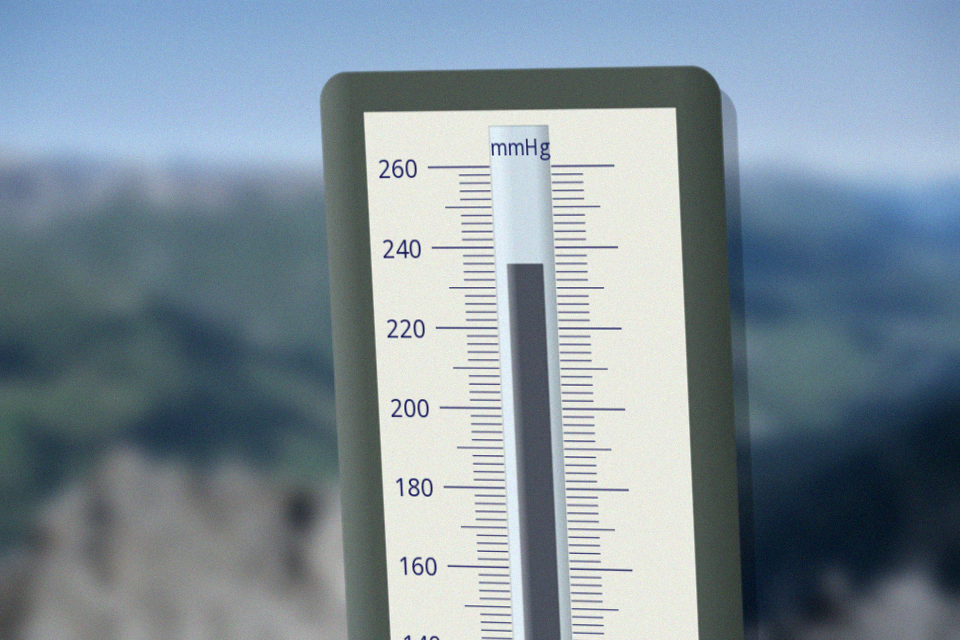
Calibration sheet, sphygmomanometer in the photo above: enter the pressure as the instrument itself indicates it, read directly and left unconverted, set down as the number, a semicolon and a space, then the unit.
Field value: 236; mmHg
